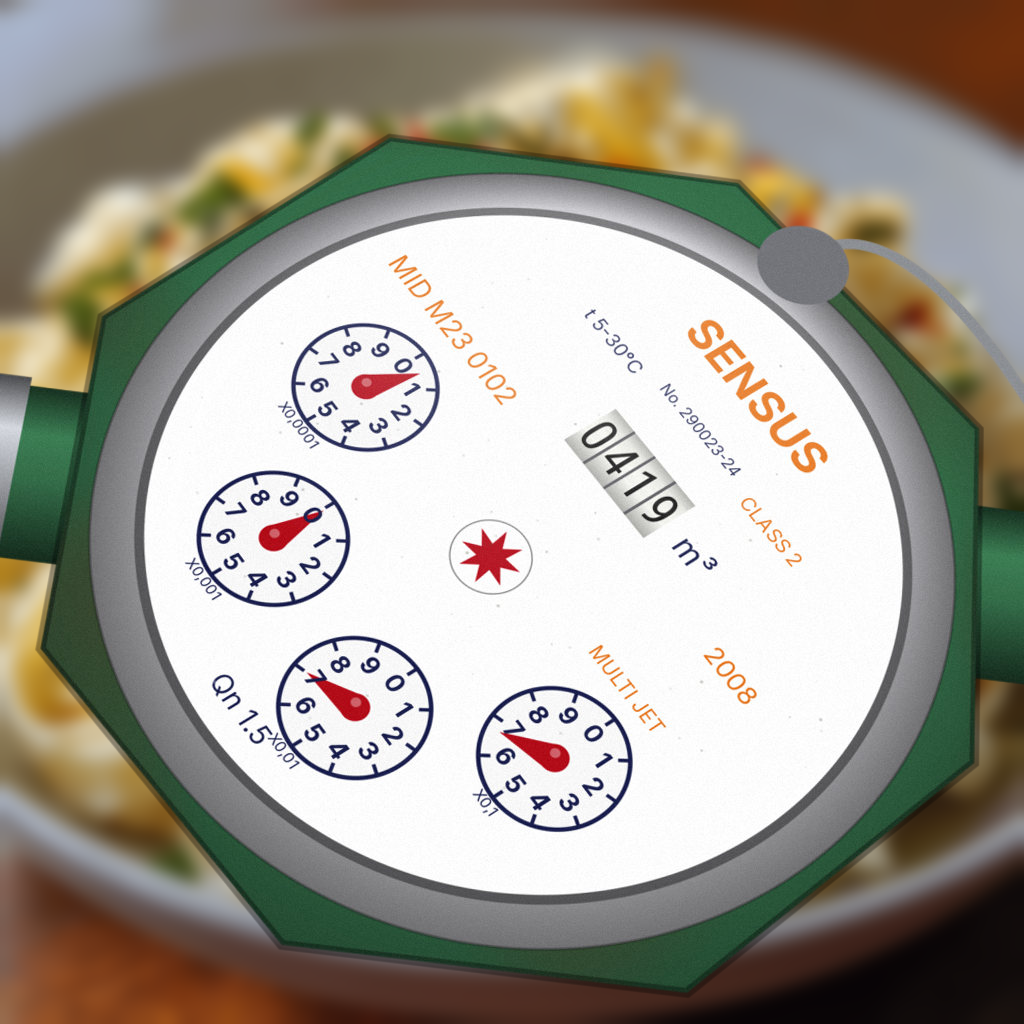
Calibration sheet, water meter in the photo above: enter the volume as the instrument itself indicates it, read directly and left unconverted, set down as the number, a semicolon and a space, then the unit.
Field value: 419.6700; m³
